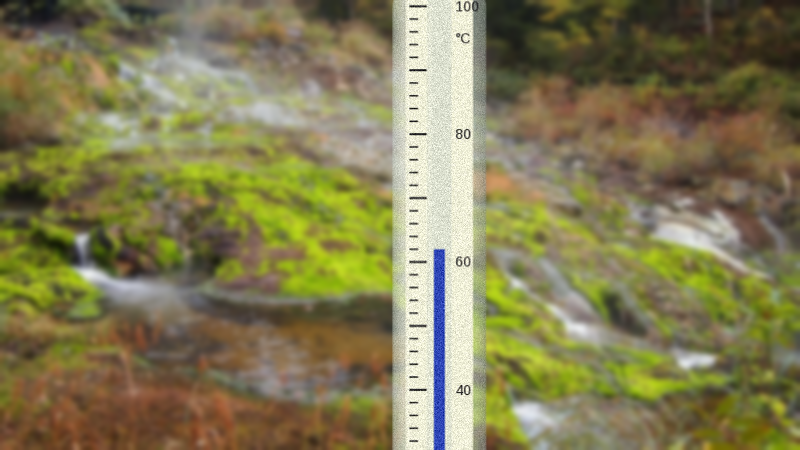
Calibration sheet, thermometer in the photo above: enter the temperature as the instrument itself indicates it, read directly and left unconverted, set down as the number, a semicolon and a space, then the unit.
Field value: 62; °C
